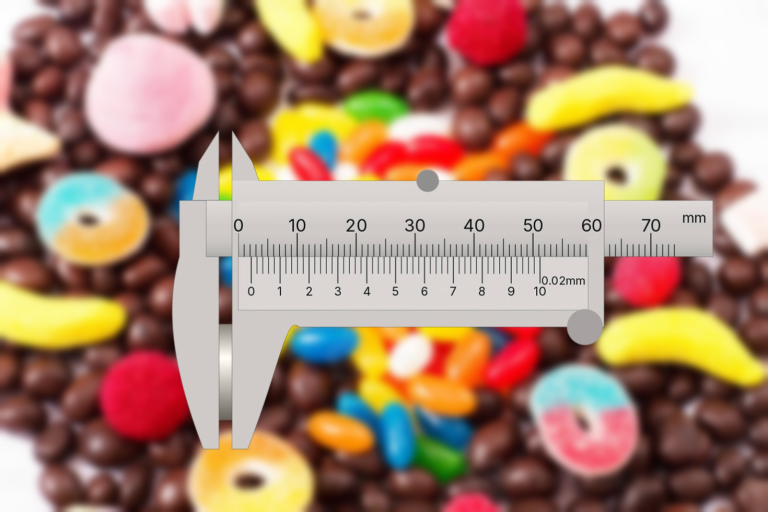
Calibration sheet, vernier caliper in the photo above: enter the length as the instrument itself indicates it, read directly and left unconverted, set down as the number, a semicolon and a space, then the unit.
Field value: 2.2; mm
